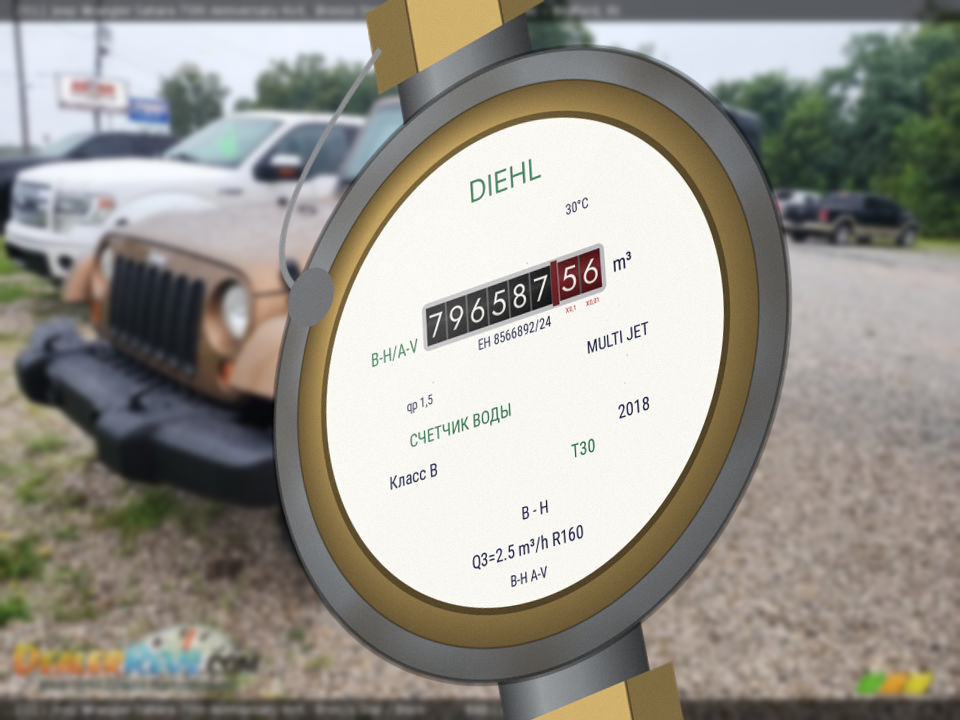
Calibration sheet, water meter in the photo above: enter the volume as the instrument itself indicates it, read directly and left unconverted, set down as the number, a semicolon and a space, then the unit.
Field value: 796587.56; m³
